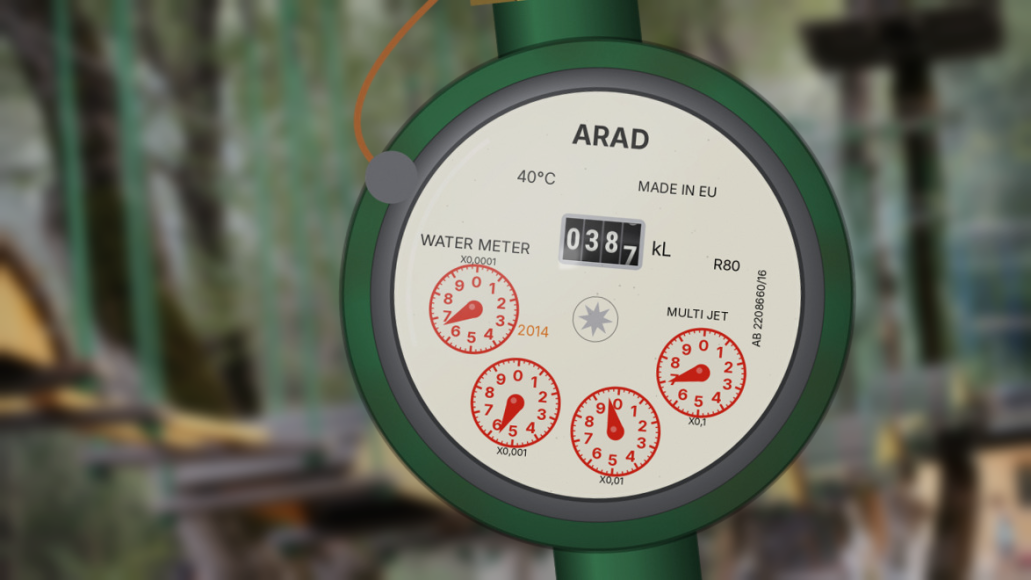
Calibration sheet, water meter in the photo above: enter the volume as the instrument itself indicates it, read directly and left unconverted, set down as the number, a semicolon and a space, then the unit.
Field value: 386.6956; kL
